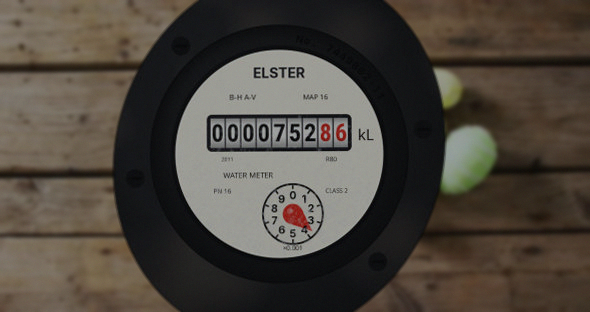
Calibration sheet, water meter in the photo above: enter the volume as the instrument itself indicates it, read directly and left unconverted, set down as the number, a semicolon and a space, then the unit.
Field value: 752.863; kL
